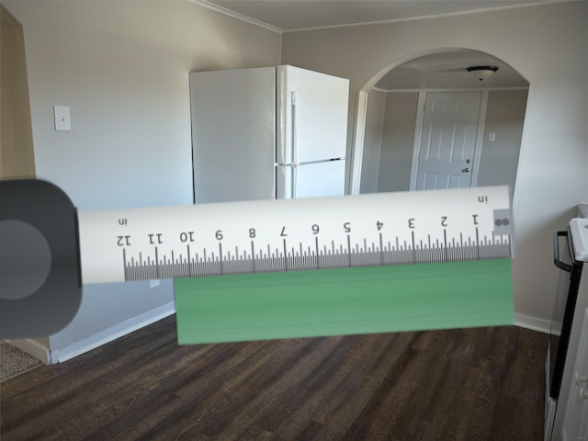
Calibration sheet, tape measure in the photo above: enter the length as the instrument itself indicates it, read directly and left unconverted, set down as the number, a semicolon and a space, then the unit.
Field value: 10.5; in
